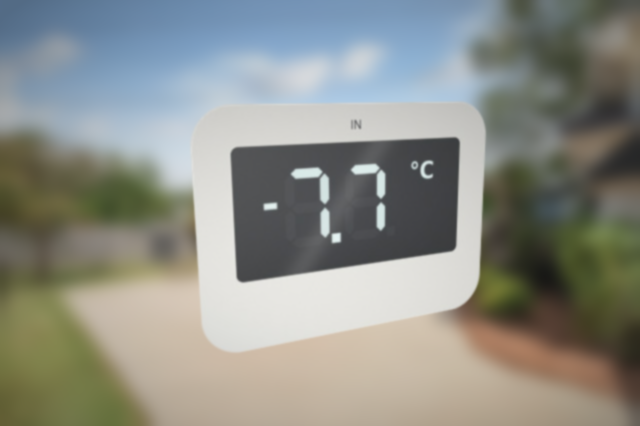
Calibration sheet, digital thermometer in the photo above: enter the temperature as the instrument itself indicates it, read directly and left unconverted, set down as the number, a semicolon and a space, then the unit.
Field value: -7.7; °C
